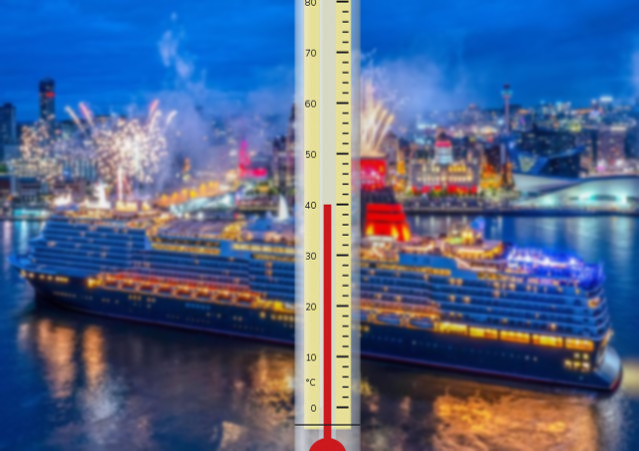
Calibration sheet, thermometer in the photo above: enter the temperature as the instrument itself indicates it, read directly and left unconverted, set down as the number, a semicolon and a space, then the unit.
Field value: 40; °C
